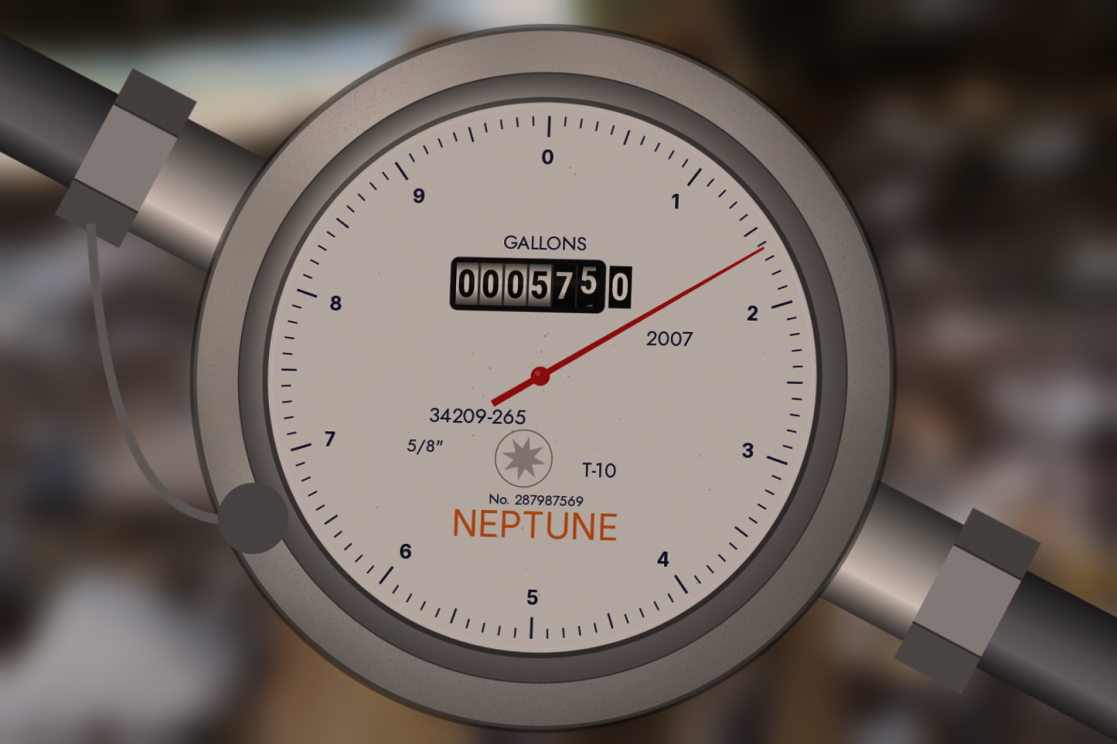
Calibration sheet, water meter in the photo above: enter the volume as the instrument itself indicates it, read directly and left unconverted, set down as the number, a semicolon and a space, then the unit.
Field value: 5751.6; gal
